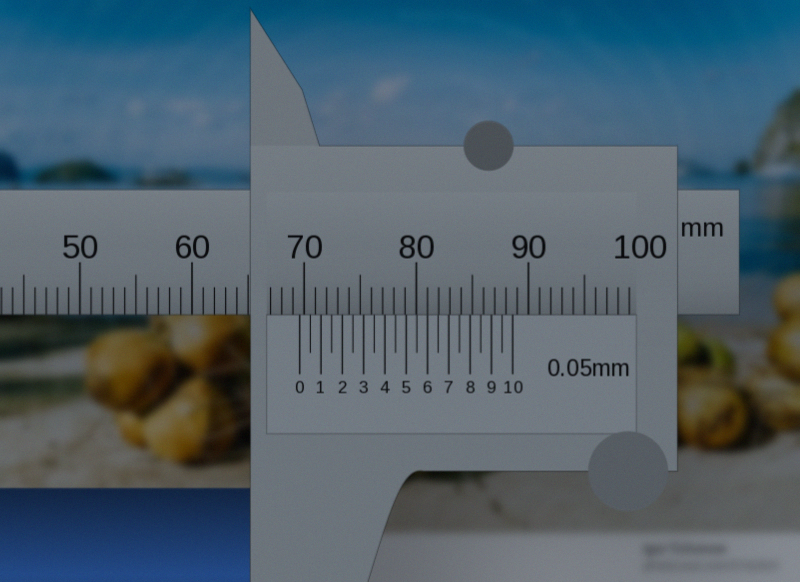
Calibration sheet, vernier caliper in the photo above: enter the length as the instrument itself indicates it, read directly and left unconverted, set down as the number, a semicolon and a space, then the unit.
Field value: 69.6; mm
